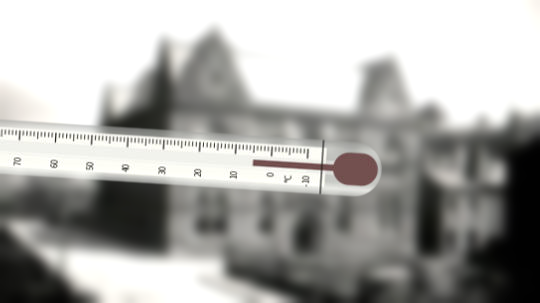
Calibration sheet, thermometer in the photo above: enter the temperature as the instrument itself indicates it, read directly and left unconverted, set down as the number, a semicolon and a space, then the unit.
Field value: 5; °C
